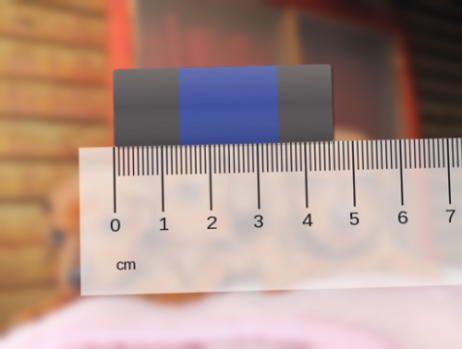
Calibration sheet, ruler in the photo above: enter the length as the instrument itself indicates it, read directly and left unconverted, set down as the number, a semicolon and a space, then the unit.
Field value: 4.6; cm
